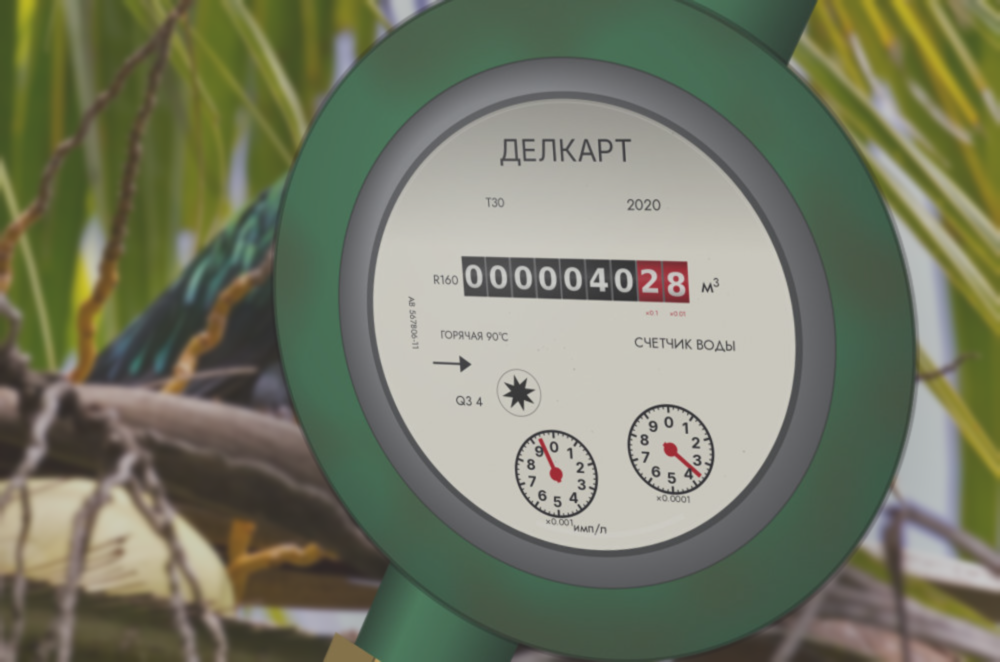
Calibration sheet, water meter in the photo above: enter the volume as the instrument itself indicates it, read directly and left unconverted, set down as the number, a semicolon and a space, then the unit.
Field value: 40.2793; m³
